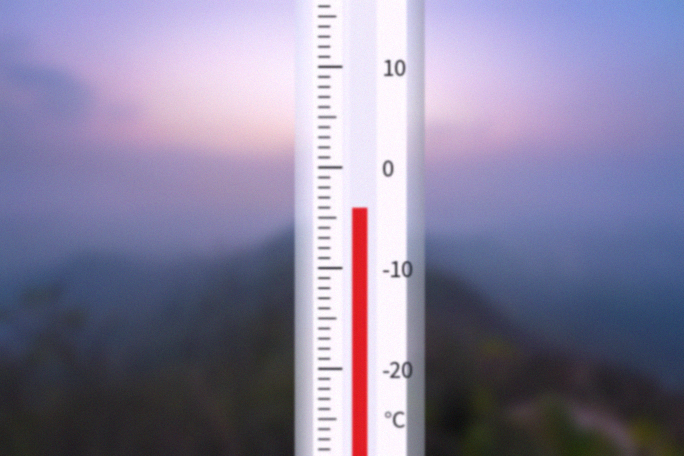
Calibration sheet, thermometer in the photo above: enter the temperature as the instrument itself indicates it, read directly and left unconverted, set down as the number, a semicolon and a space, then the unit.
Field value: -4; °C
